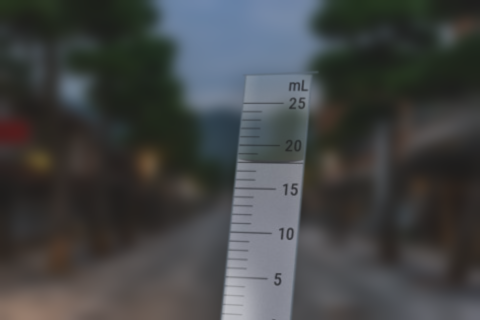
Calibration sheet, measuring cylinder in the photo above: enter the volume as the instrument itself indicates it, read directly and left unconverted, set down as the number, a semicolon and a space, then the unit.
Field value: 18; mL
